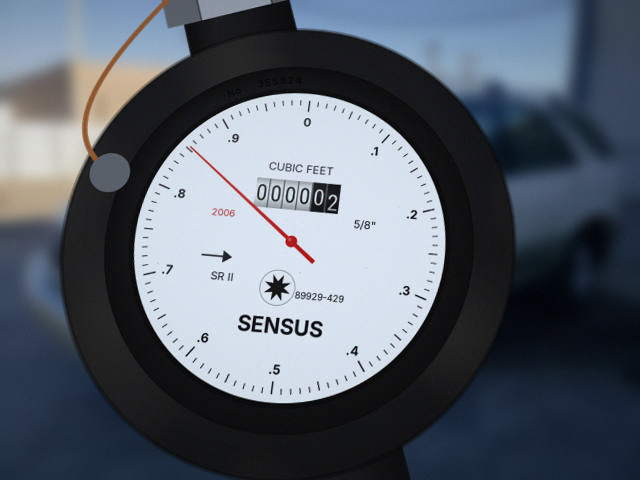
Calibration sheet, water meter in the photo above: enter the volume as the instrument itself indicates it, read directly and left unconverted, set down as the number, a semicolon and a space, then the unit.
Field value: 1.85; ft³
